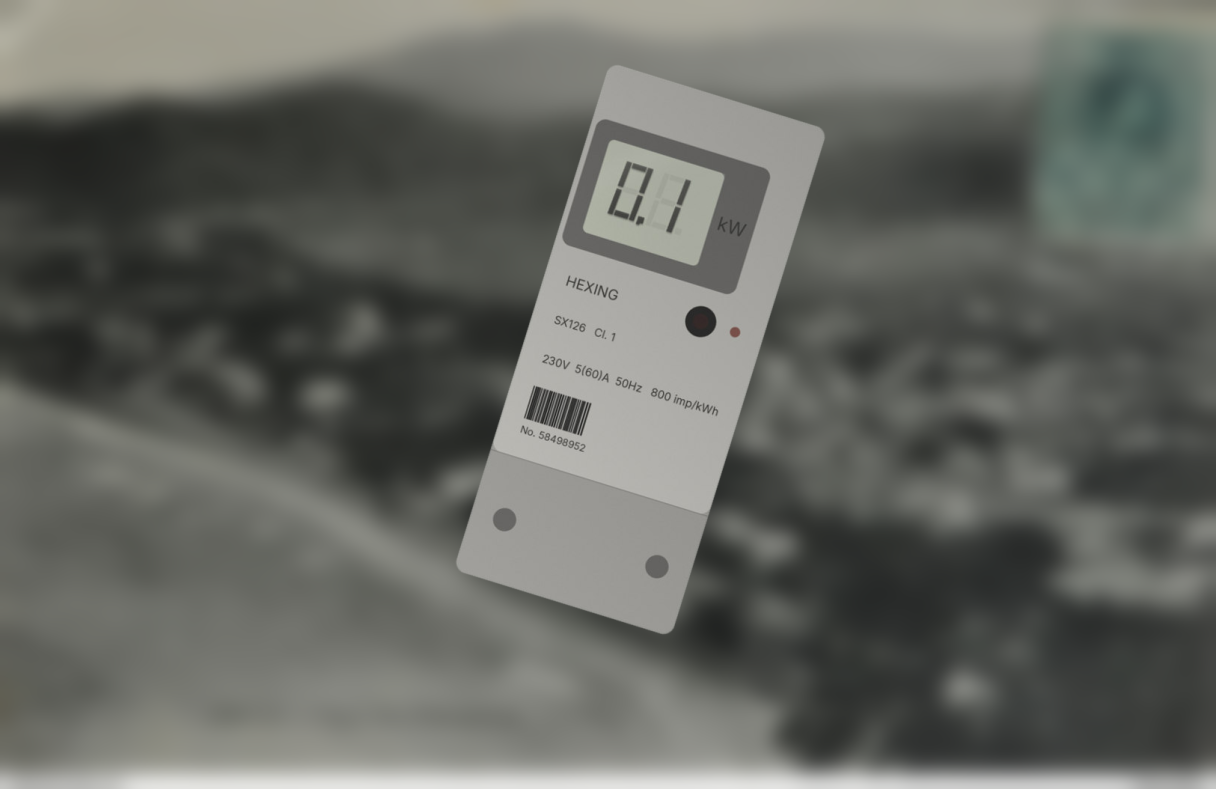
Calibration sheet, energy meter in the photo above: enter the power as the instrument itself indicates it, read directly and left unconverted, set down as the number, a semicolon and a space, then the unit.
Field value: 0.1; kW
